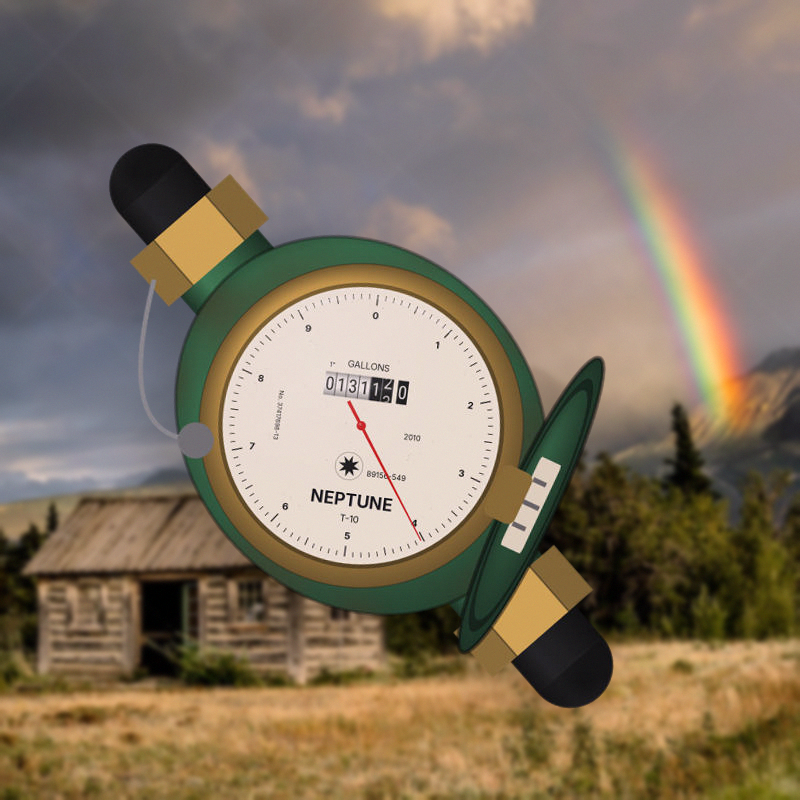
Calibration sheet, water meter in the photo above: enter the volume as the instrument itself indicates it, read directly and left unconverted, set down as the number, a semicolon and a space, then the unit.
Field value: 131124.0; gal
